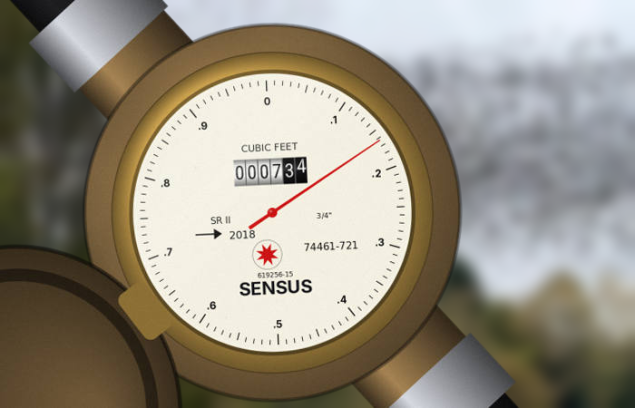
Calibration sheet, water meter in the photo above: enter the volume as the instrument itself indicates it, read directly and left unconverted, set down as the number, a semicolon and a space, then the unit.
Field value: 734.16; ft³
